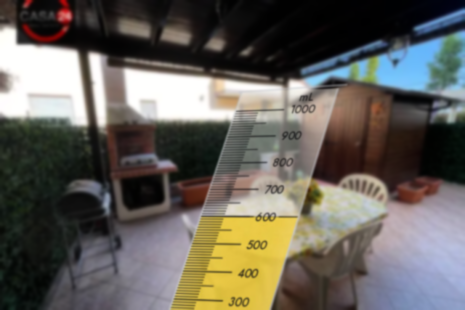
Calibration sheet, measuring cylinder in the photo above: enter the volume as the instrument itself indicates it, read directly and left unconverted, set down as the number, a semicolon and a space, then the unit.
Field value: 600; mL
